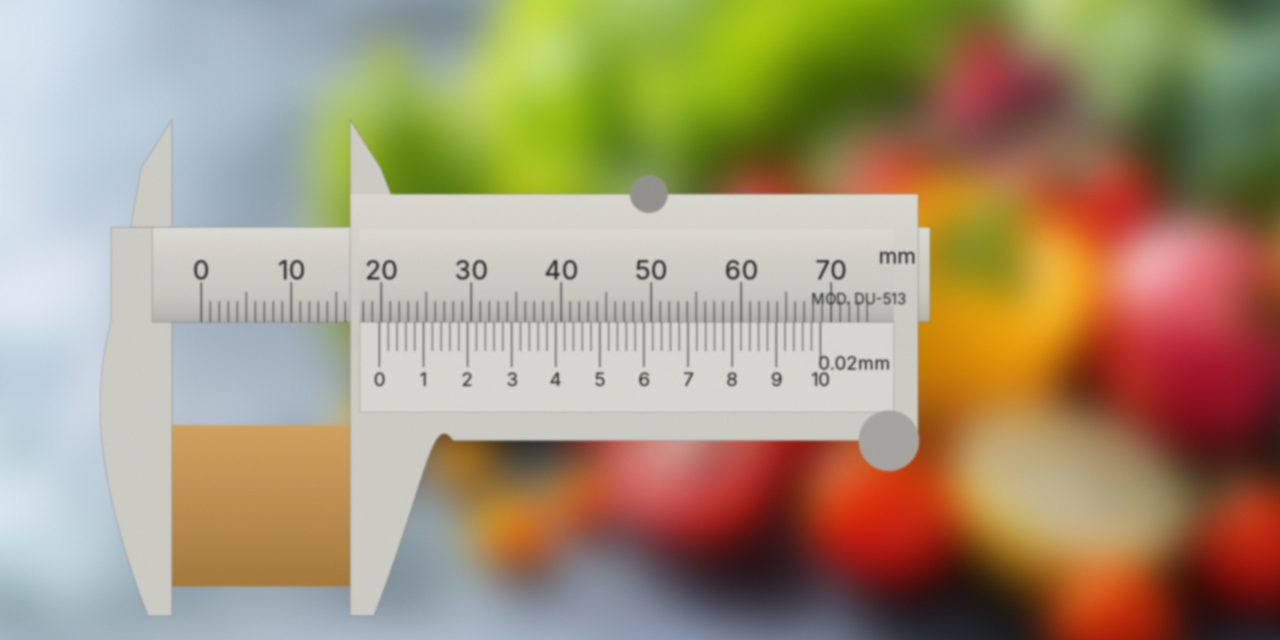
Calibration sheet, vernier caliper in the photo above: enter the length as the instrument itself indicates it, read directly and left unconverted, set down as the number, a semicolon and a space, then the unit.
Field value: 19.8; mm
